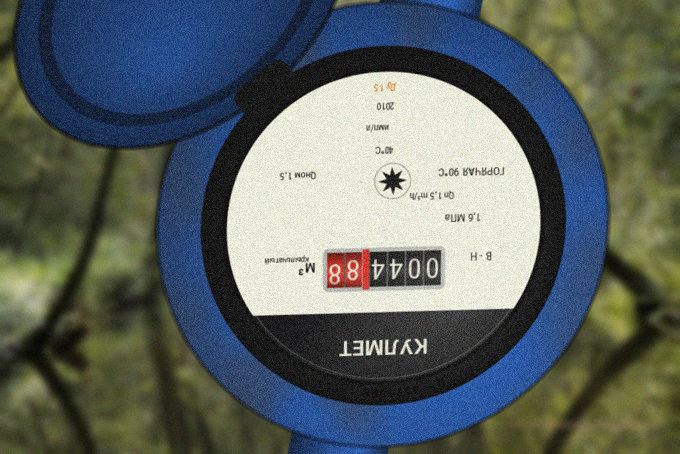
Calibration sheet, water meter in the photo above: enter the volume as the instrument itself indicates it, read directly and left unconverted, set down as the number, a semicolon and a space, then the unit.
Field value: 44.88; m³
